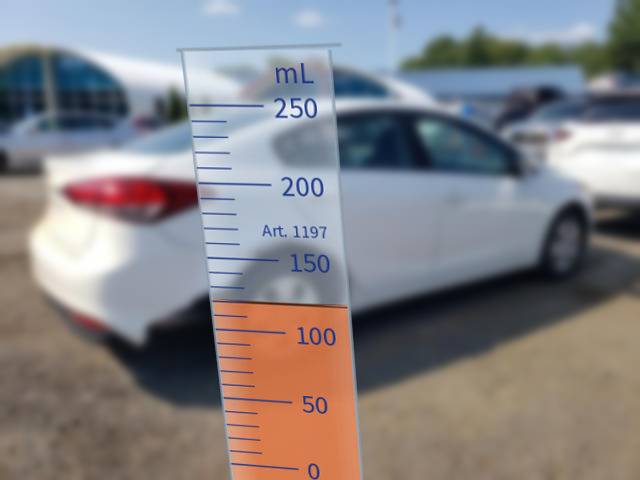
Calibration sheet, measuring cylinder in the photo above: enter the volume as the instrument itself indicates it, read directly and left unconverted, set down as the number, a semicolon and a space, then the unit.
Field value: 120; mL
